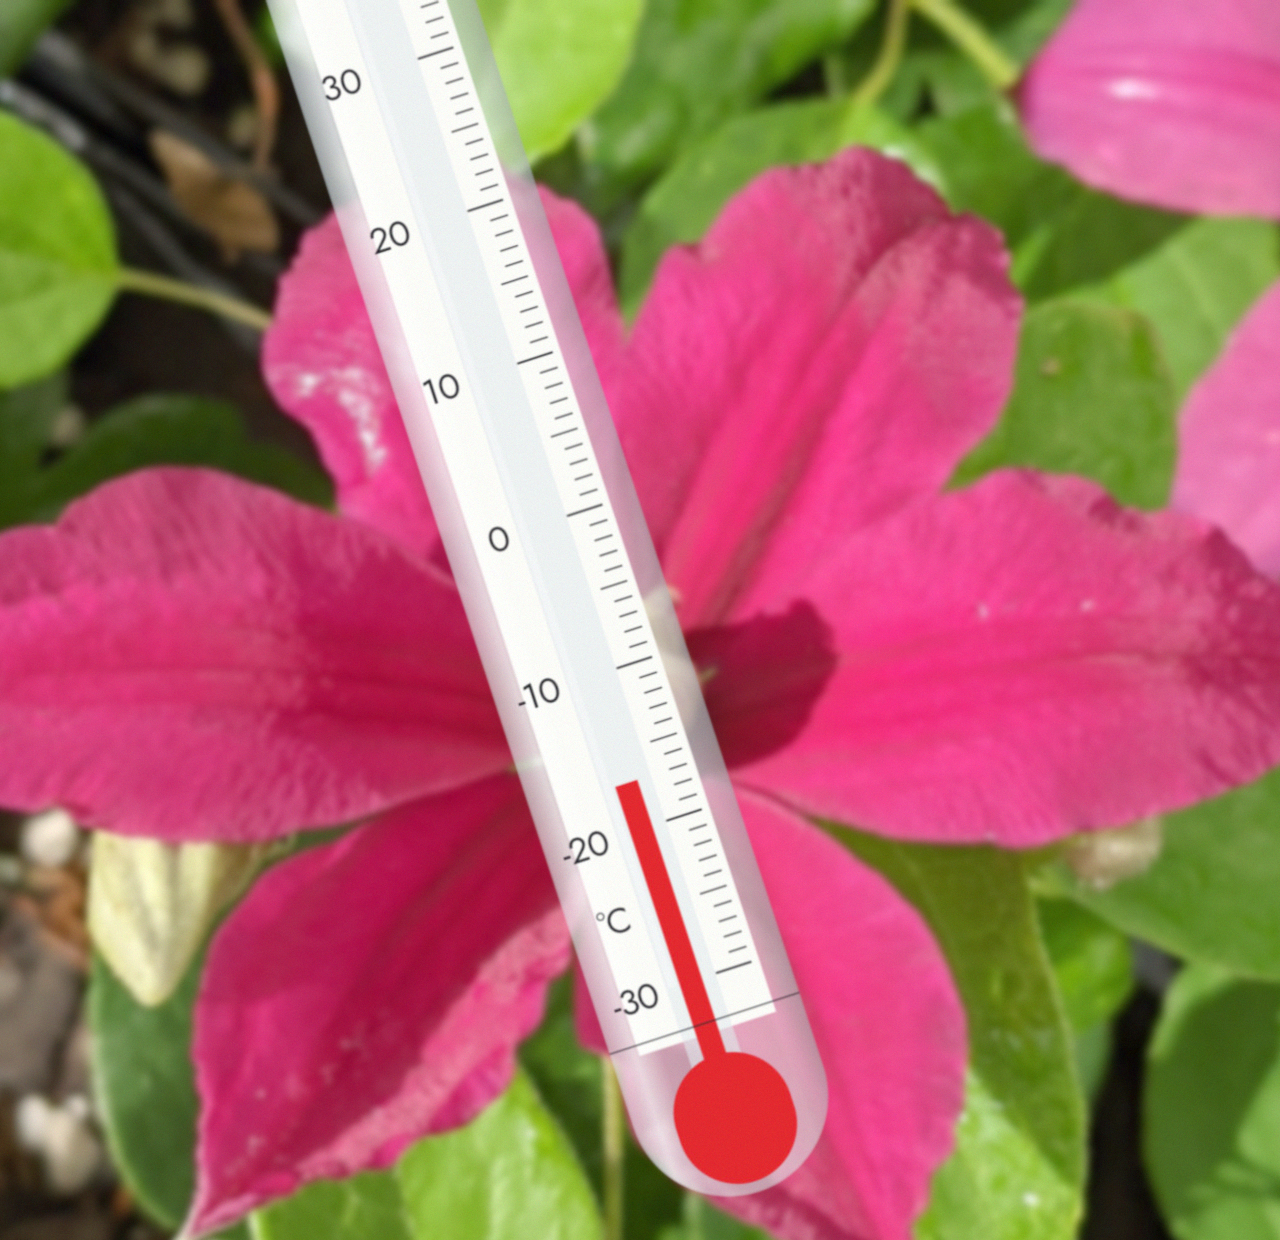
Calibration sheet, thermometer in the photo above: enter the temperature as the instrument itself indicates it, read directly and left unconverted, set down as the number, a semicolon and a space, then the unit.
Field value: -17; °C
